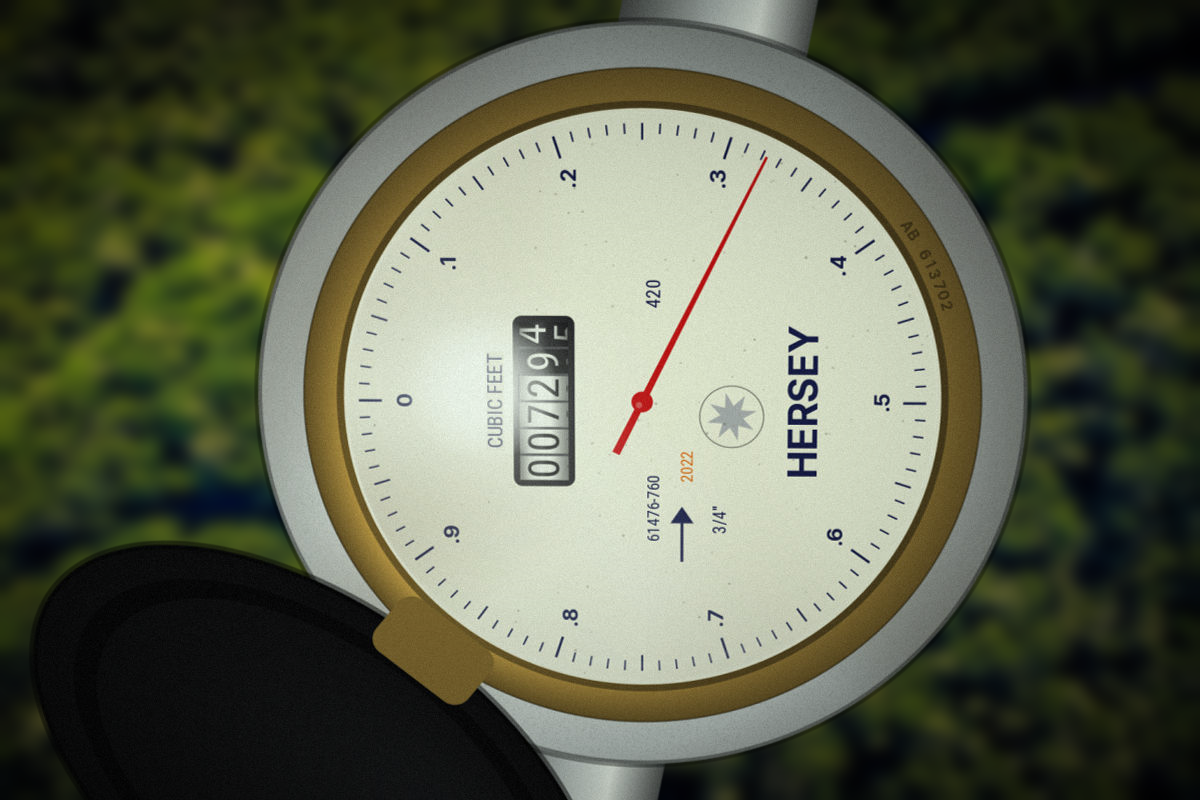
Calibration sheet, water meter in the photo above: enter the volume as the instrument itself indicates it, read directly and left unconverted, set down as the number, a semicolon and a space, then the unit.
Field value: 7294.32; ft³
